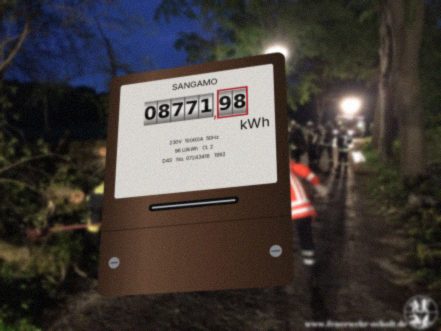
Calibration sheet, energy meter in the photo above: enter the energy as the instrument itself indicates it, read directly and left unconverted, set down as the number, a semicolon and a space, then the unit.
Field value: 8771.98; kWh
